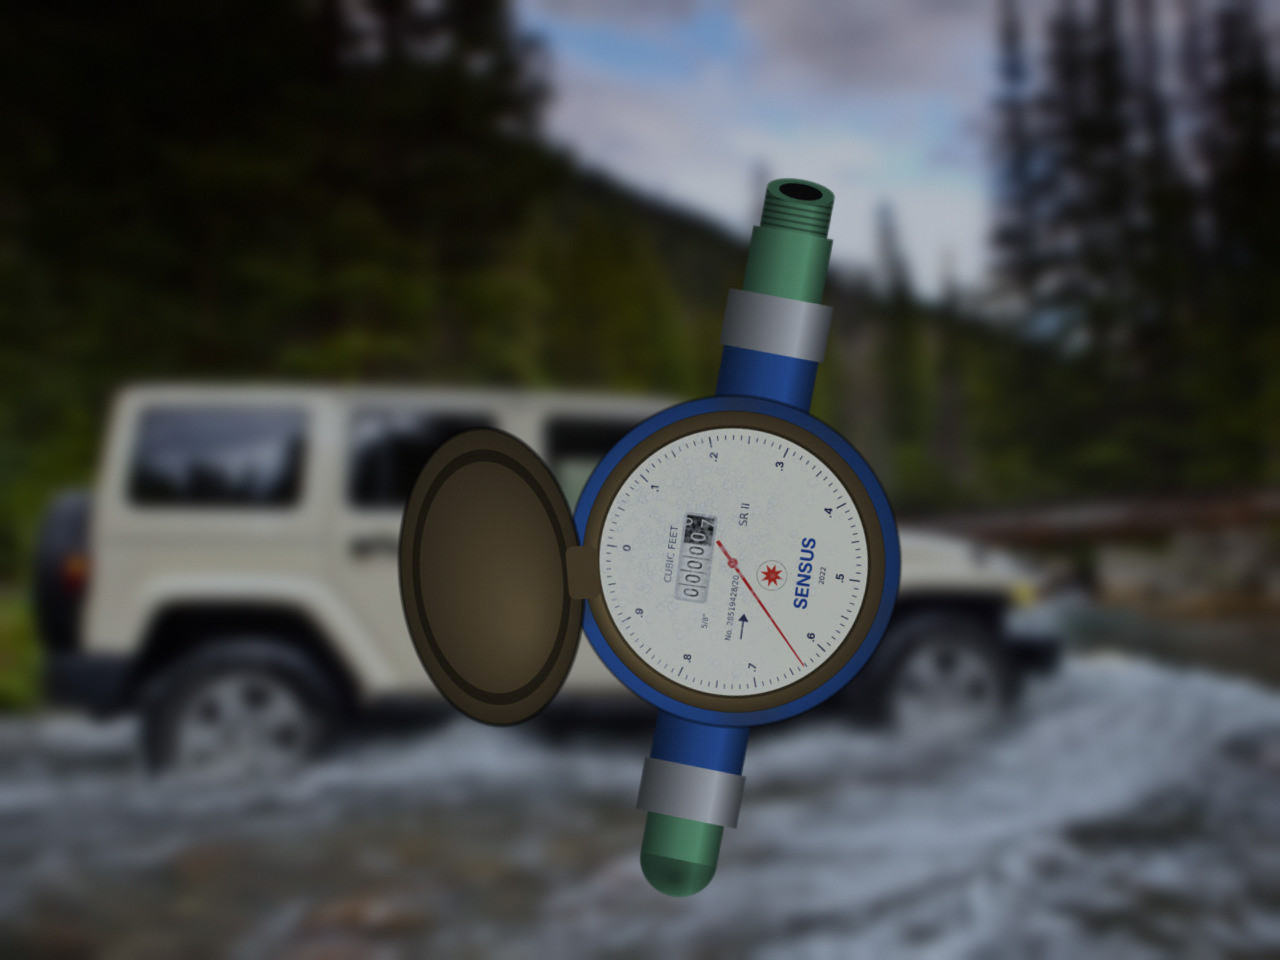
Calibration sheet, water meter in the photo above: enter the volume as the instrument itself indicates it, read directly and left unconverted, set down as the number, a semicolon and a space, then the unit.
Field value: 6.63; ft³
